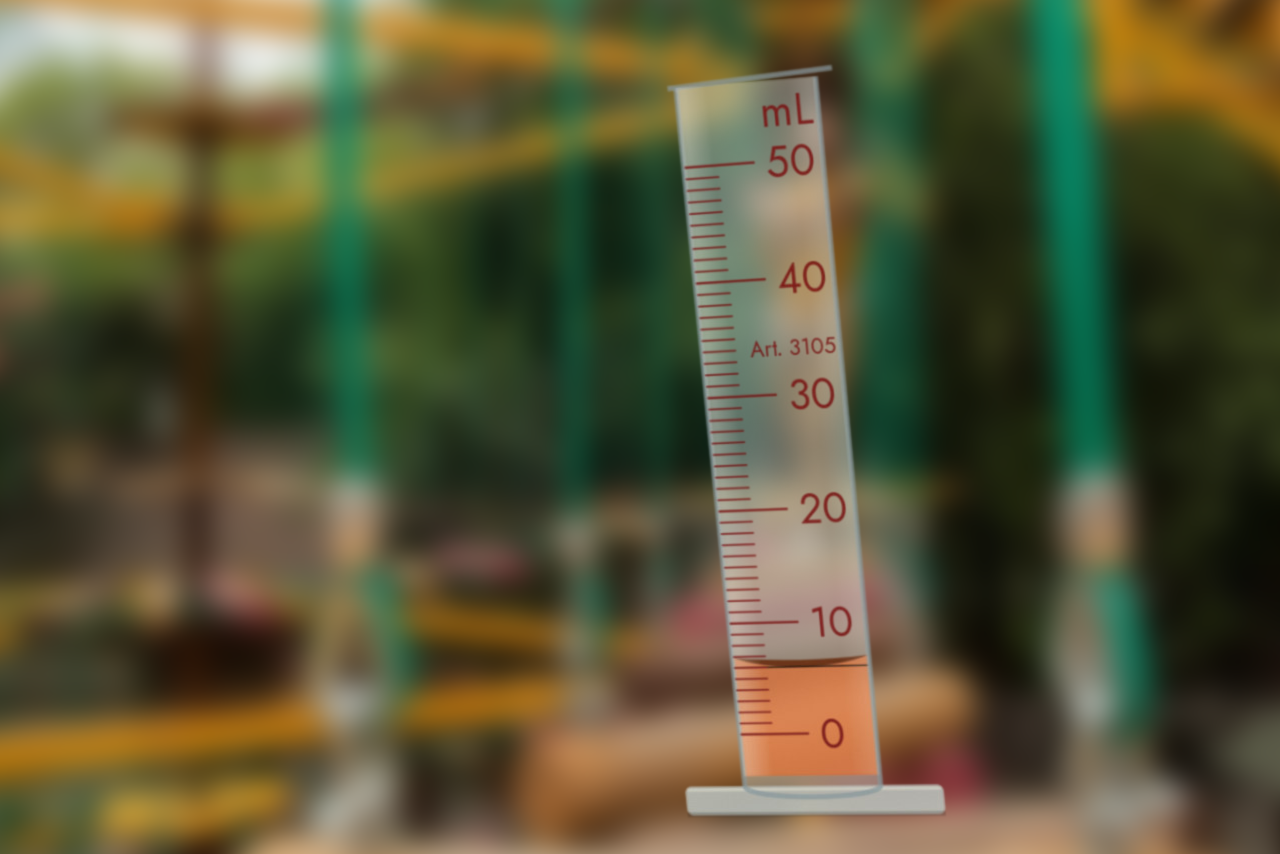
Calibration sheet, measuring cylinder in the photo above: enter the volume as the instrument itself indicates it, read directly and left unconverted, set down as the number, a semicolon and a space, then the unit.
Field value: 6; mL
